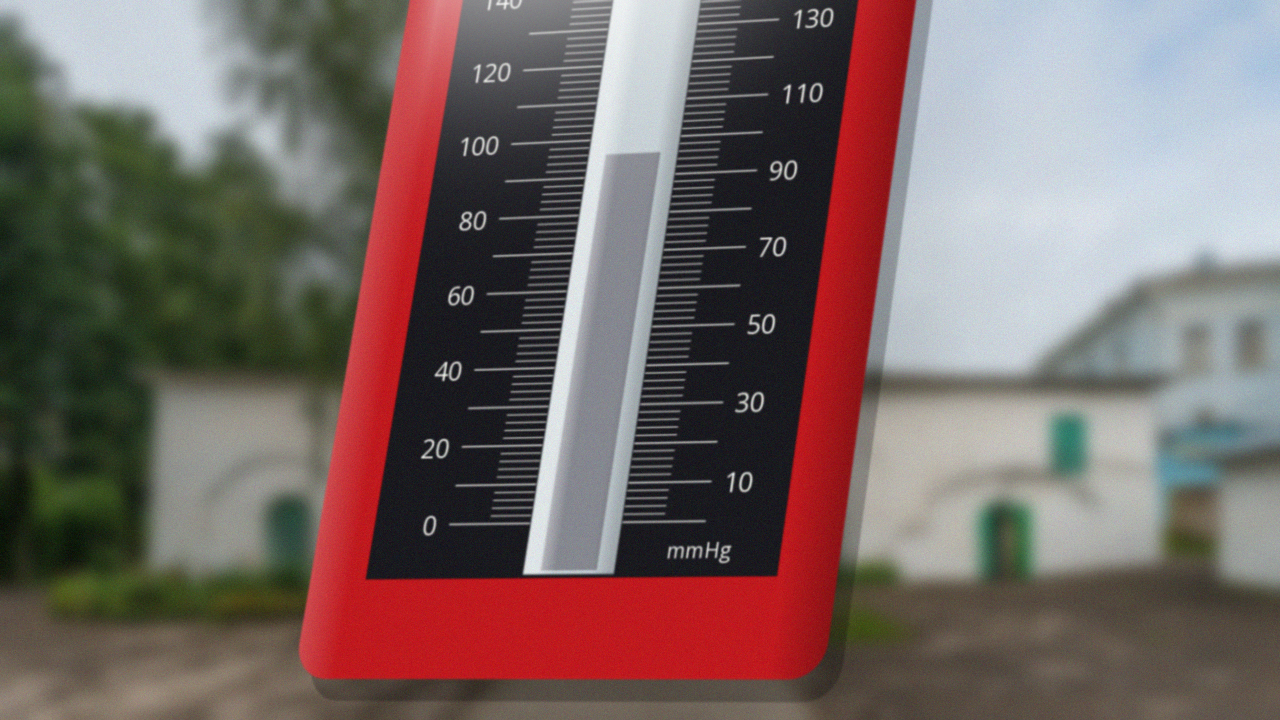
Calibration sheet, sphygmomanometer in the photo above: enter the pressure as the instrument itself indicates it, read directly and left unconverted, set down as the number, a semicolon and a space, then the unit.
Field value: 96; mmHg
